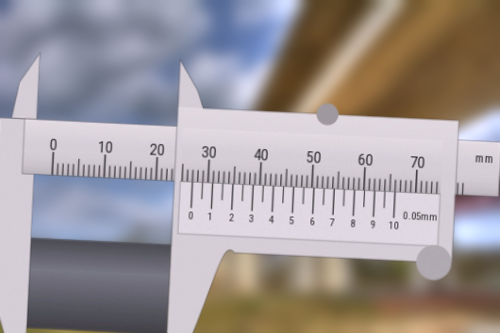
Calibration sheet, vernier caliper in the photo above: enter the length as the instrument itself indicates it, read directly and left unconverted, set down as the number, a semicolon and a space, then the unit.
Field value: 27.0; mm
